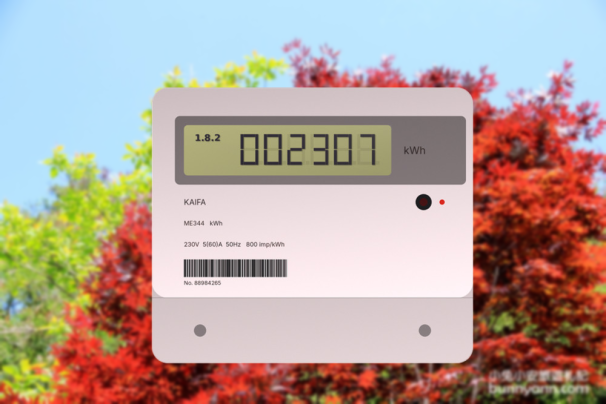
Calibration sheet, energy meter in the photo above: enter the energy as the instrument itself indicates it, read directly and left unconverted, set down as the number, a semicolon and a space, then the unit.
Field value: 2307; kWh
